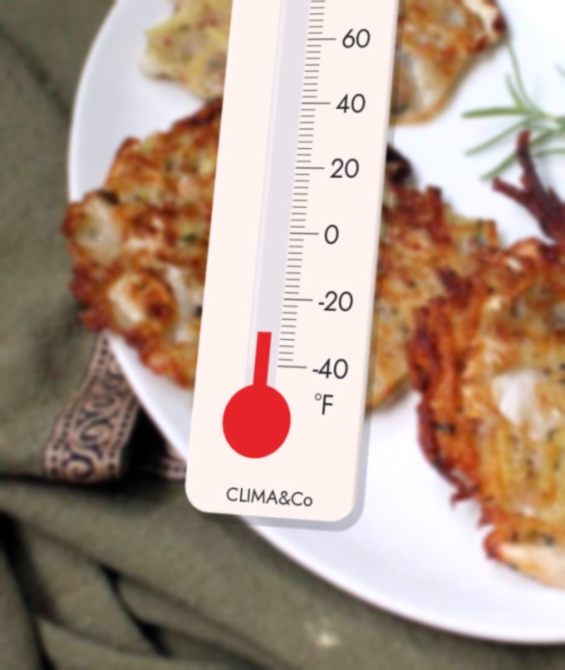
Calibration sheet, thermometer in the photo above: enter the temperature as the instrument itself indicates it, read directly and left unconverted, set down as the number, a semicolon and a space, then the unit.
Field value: -30; °F
